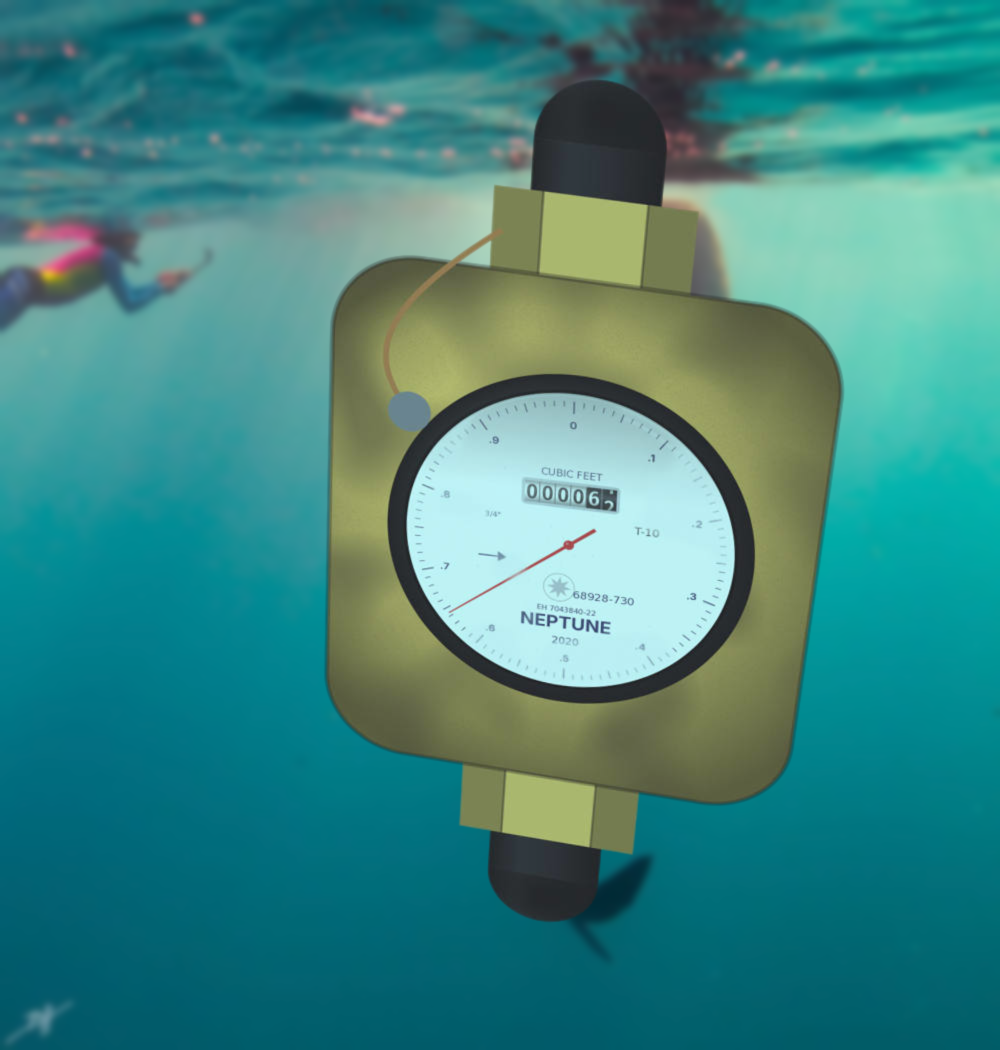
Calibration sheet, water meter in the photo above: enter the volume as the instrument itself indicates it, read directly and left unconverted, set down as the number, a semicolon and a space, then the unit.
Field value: 61.64; ft³
